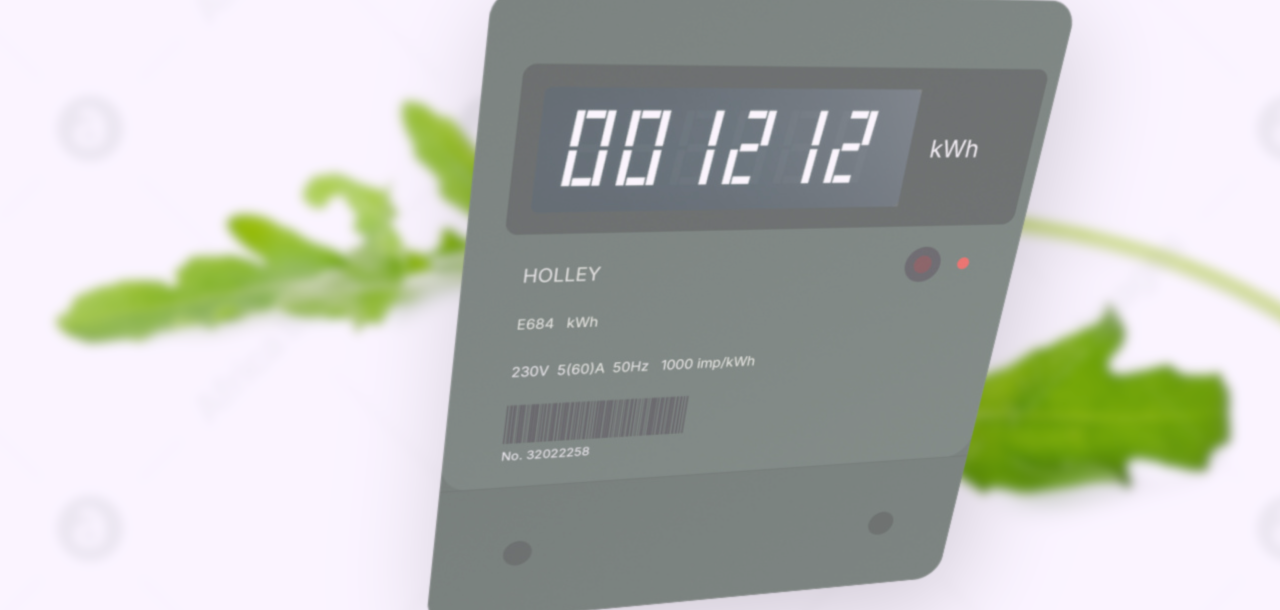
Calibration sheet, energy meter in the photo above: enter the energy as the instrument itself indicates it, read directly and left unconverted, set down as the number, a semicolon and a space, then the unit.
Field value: 1212; kWh
